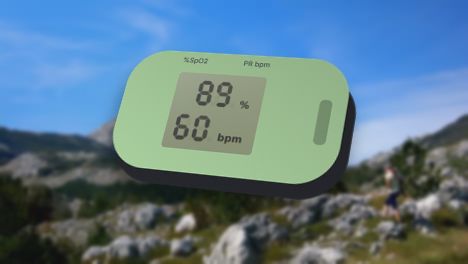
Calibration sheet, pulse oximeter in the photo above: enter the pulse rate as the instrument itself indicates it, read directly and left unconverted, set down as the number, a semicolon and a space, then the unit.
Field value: 60; bpm
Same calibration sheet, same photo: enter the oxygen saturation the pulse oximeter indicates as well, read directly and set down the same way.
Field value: 89; %
